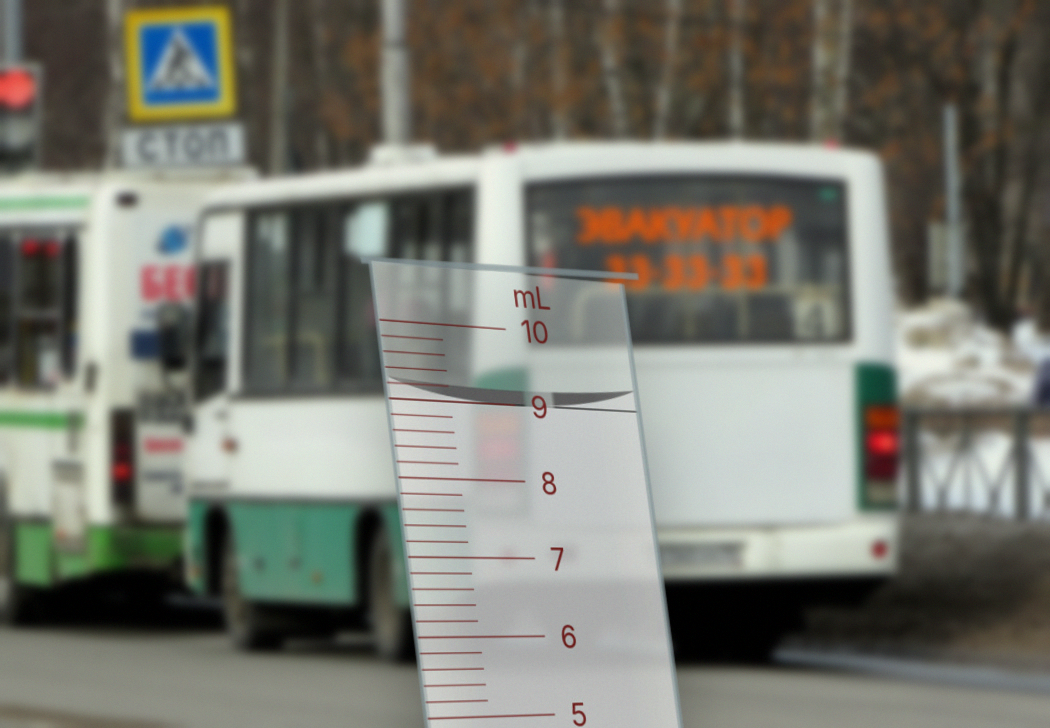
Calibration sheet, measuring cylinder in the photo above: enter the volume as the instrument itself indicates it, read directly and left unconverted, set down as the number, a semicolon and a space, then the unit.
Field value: 9; mL
